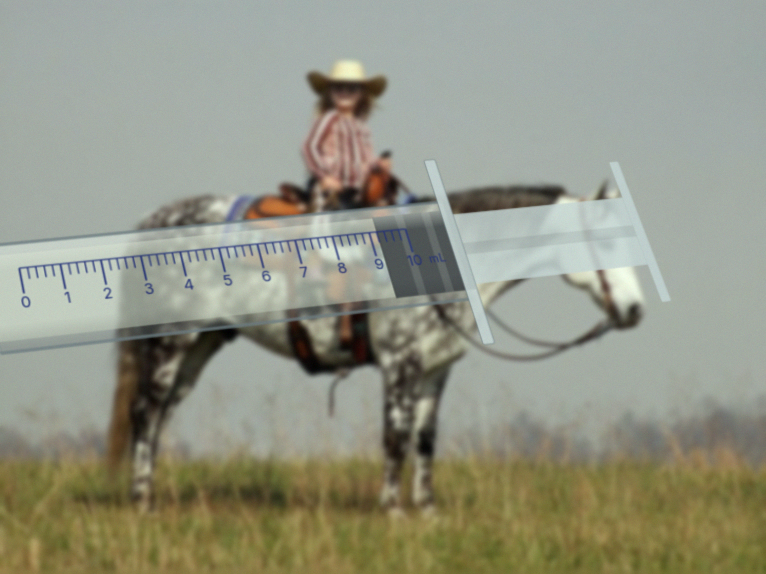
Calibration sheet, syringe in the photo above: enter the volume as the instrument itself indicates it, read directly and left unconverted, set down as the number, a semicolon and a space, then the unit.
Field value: 9.2; mL
